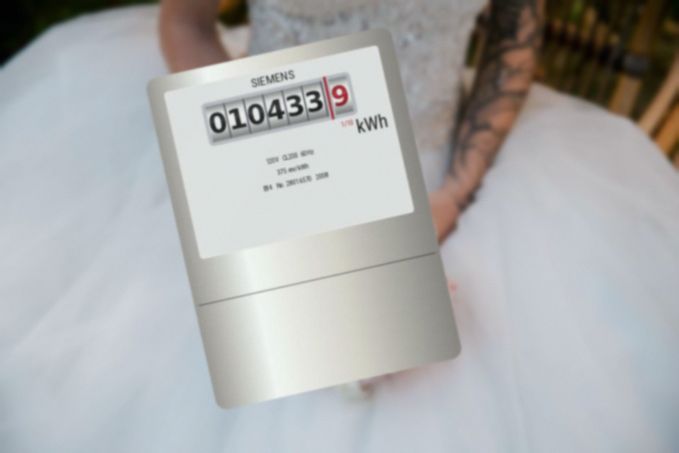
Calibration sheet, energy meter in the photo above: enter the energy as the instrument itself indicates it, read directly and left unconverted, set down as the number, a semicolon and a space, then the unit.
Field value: 10433.9; kWh
